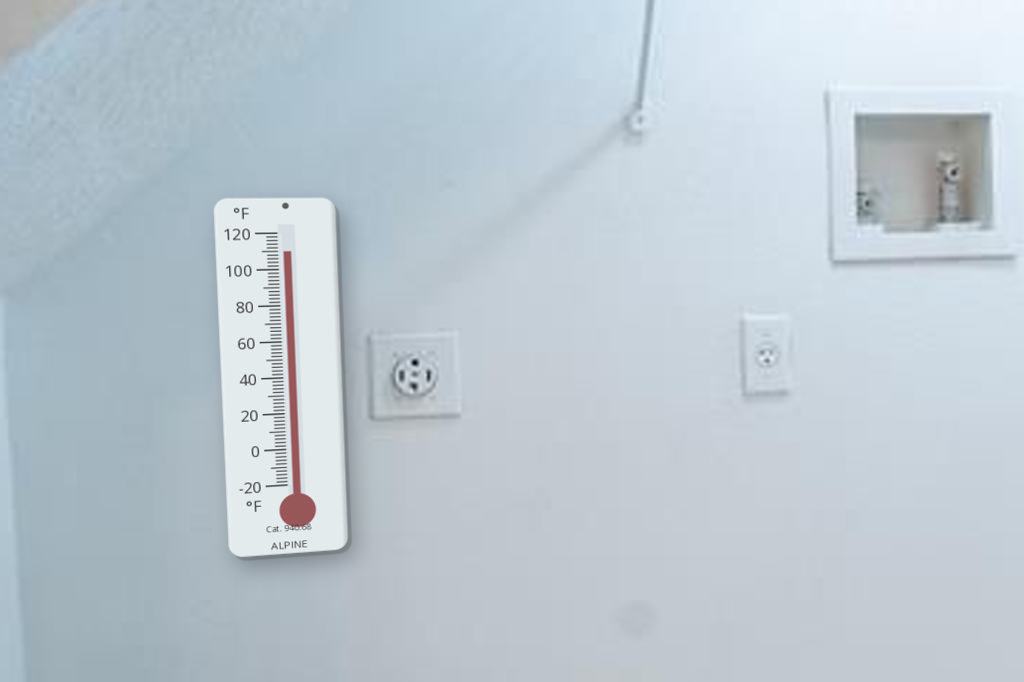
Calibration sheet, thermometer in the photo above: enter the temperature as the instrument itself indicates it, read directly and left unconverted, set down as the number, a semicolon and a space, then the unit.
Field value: 110; °F
